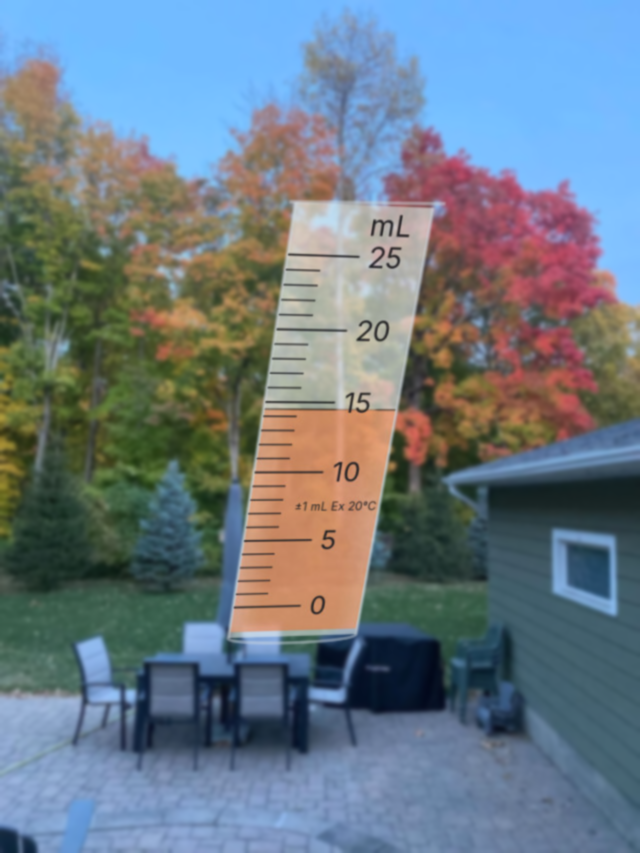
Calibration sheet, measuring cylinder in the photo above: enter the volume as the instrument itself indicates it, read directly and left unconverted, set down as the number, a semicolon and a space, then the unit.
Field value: 14.5; mL
